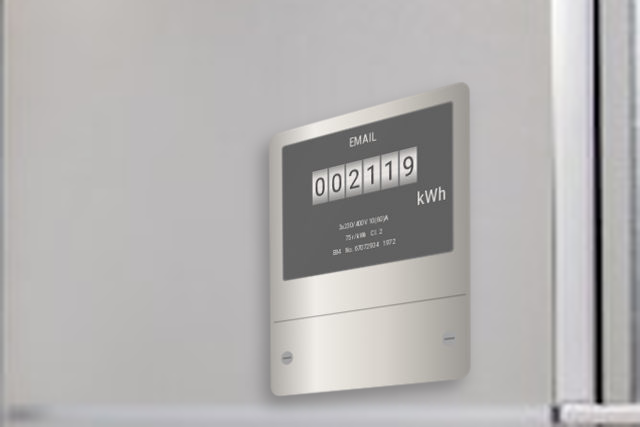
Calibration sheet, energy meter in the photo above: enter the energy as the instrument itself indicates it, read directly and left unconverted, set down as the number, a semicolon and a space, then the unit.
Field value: 2119; kWh
